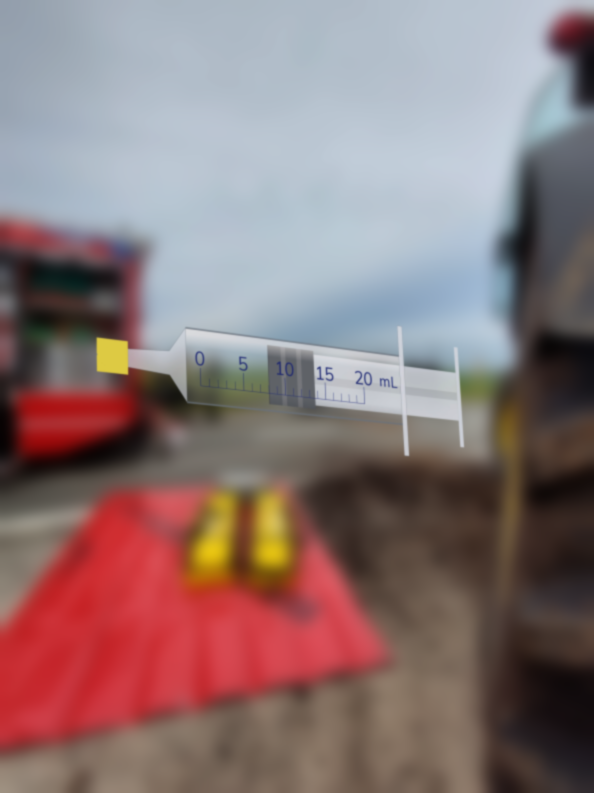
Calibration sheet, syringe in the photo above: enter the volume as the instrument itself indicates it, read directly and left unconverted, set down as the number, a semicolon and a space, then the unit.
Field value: 8; mL
